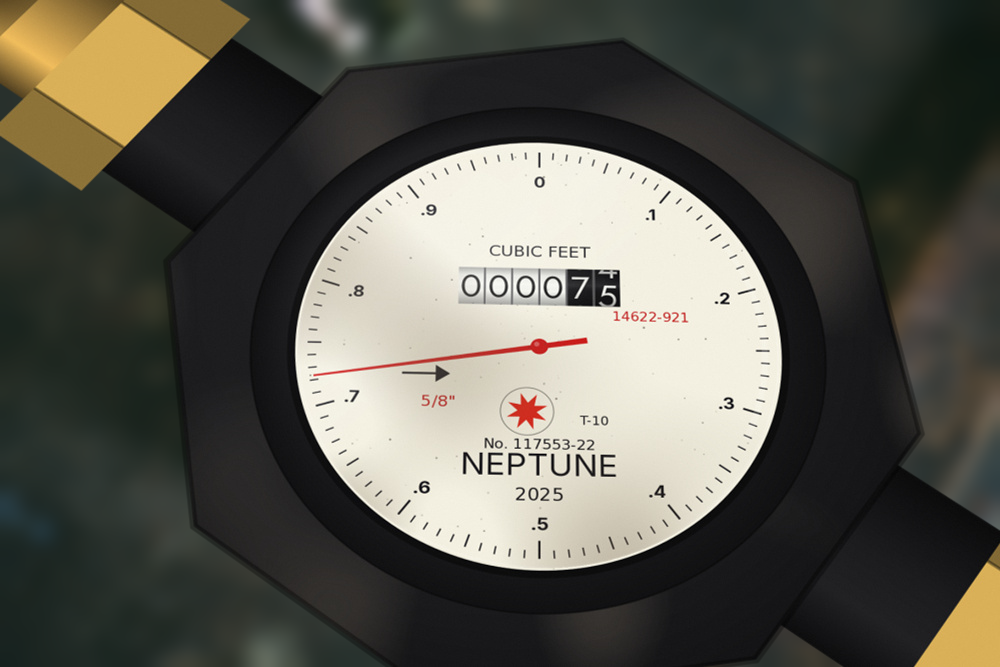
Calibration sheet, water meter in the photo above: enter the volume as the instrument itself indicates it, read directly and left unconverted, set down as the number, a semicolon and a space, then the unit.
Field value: 74.72; ft³
